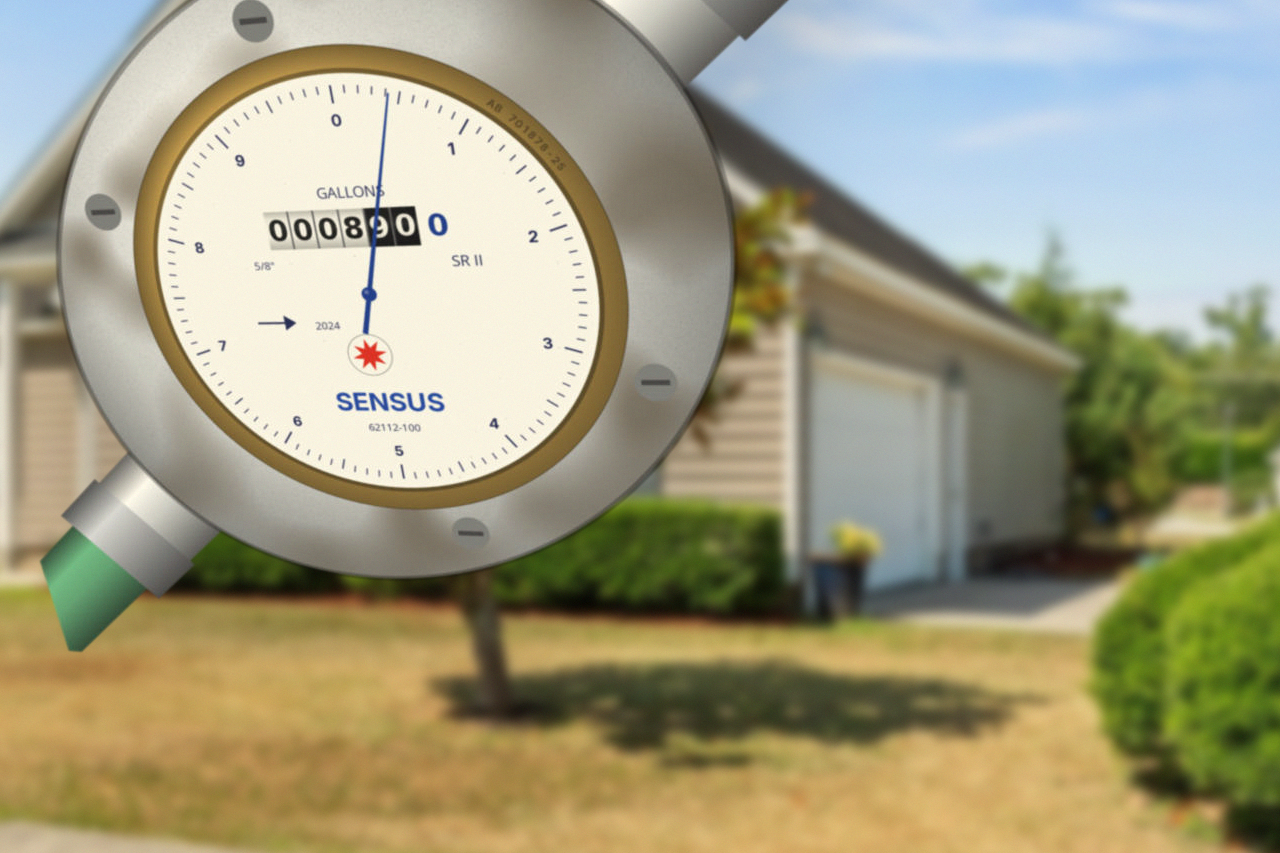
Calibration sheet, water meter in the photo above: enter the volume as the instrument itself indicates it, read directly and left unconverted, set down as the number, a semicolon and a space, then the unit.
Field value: 8900.4; gal
